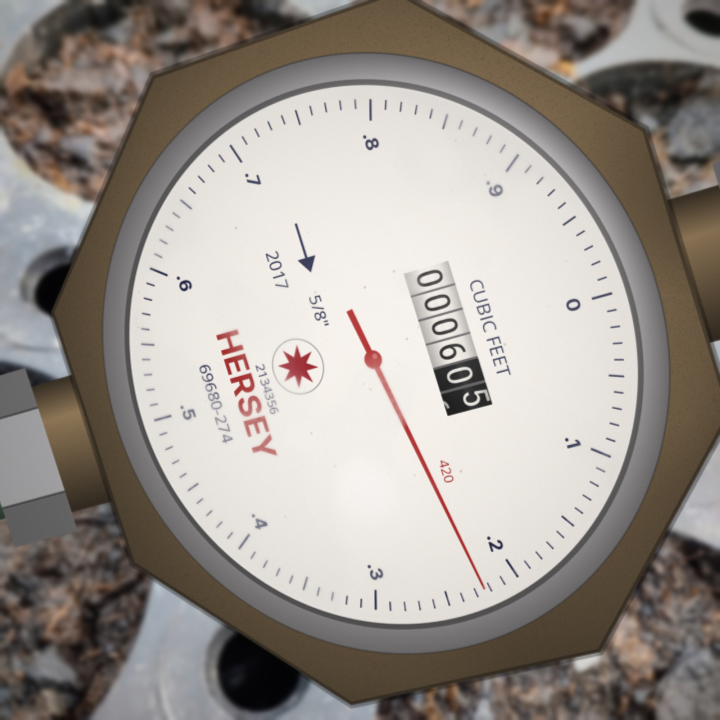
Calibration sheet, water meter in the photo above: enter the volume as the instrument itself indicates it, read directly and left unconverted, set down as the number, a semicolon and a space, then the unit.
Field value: 605.22; ft³
